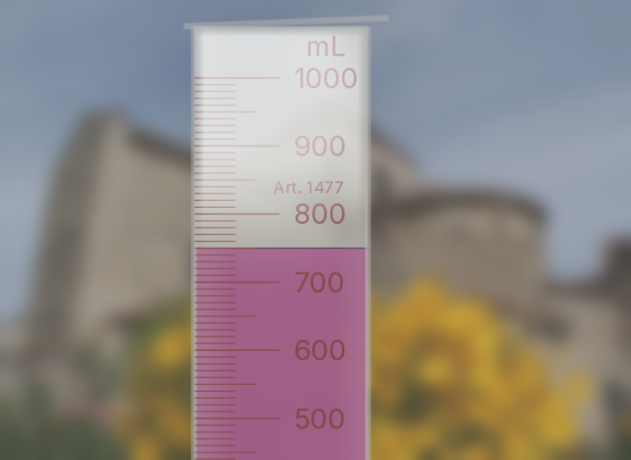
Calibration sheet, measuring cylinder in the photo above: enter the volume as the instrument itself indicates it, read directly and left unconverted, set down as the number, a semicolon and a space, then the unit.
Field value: 750; mL
